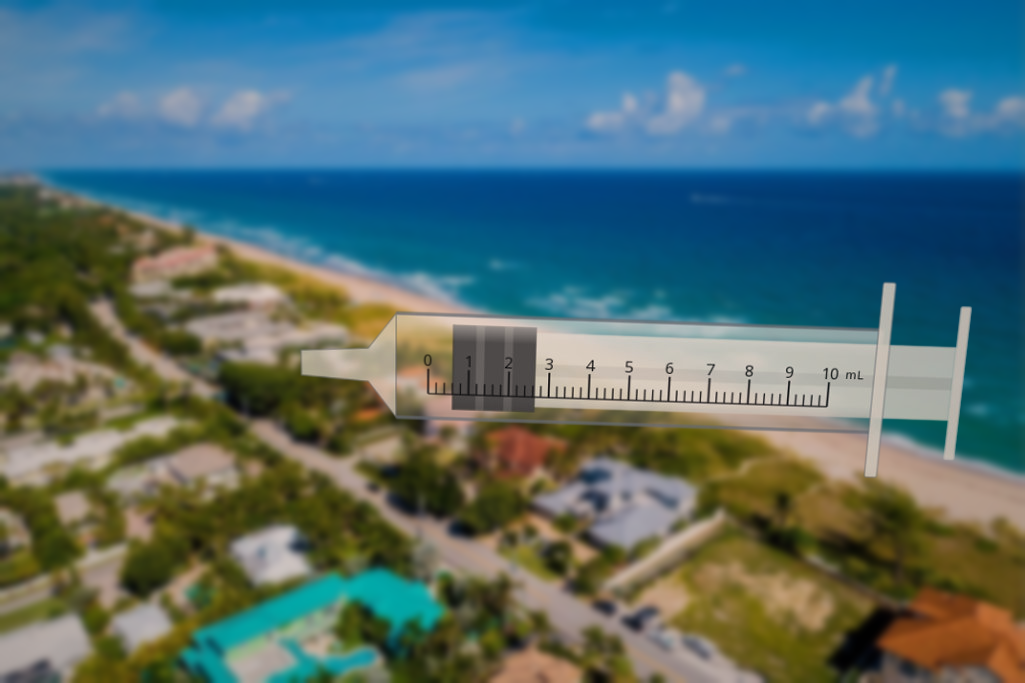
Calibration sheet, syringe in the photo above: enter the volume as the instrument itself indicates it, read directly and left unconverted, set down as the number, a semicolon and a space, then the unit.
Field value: 0.6; mL
